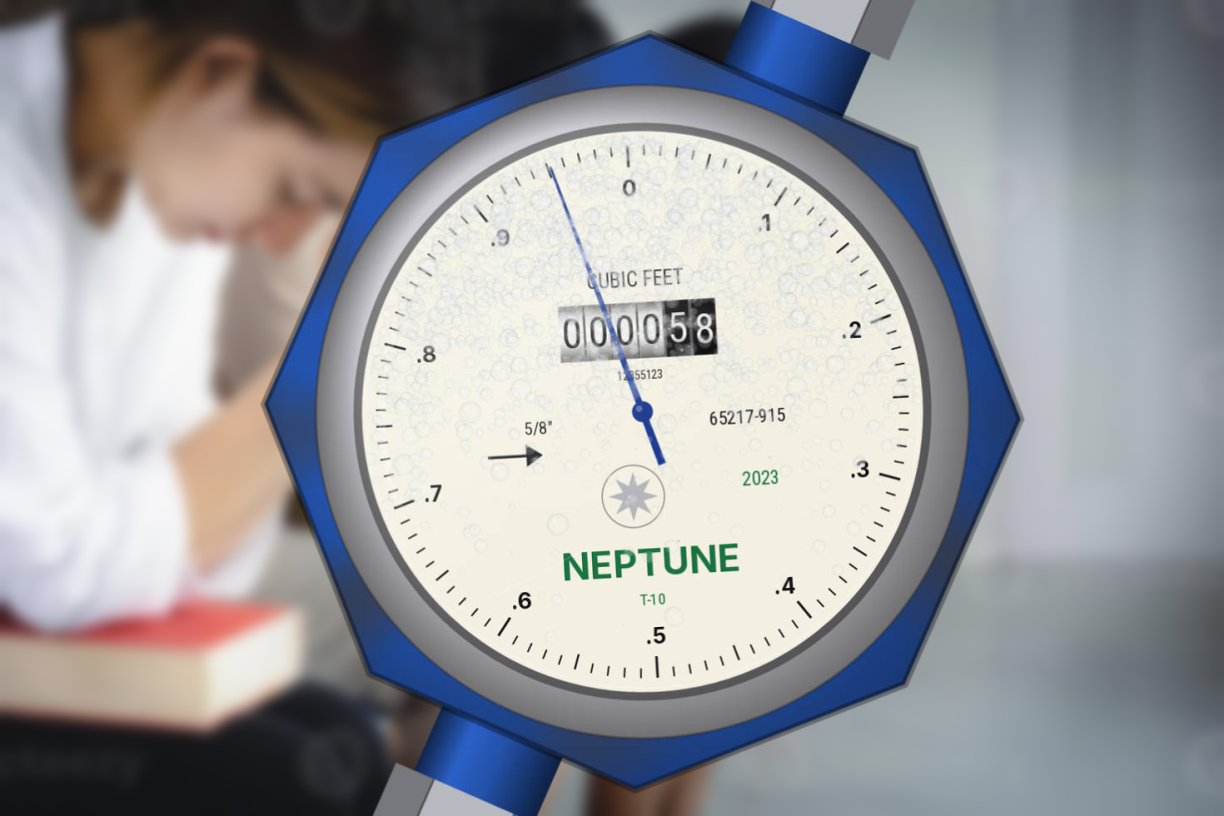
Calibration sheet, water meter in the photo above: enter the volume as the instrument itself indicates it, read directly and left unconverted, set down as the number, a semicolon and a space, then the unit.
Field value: 57.95; ft³
